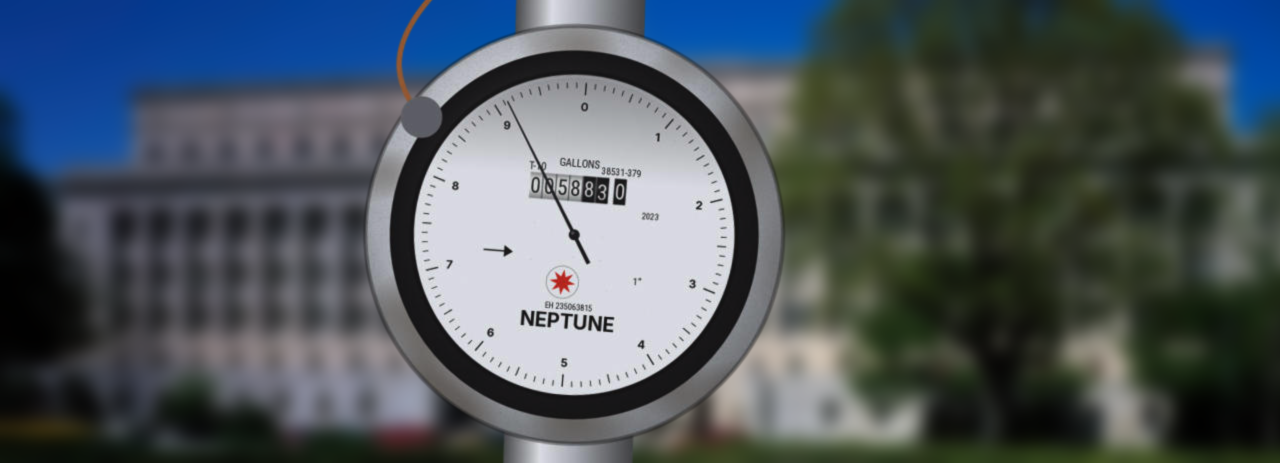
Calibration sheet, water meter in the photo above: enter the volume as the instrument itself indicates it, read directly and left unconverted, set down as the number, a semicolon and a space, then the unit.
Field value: 58829.1; gal
